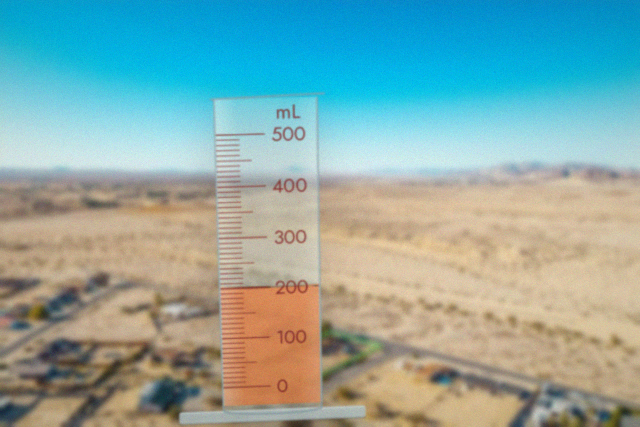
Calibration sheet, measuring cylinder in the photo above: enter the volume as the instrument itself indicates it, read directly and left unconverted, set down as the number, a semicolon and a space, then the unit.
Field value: 200; mL
